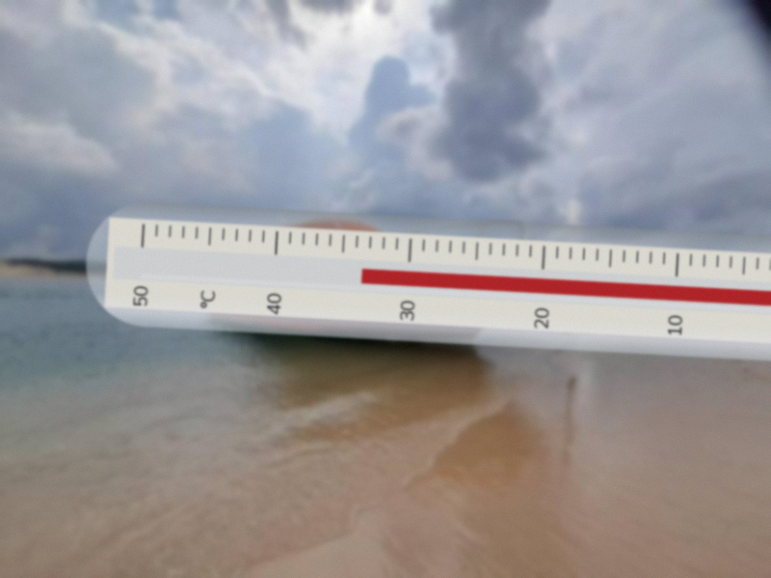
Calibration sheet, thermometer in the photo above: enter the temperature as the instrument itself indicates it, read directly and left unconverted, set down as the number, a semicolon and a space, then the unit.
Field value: 33.5; °C
